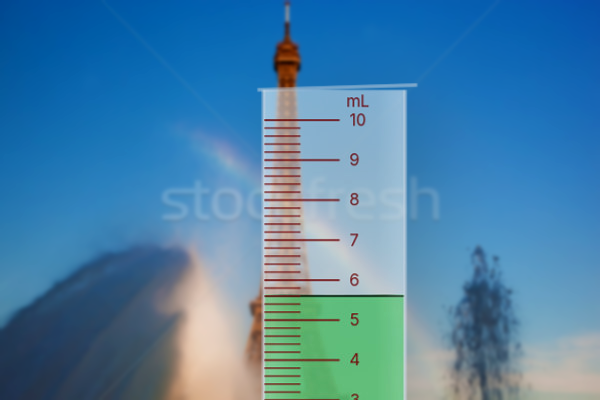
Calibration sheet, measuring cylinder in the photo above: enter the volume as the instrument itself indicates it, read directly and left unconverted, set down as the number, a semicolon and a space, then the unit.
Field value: 5.6; mL
